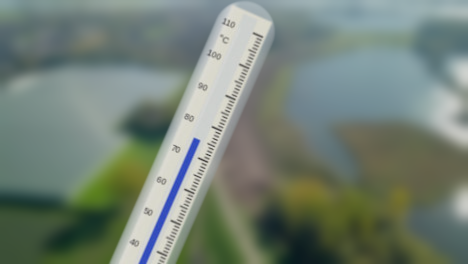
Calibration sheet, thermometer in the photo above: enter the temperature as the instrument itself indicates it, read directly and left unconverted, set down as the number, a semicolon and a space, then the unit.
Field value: 75; °C
